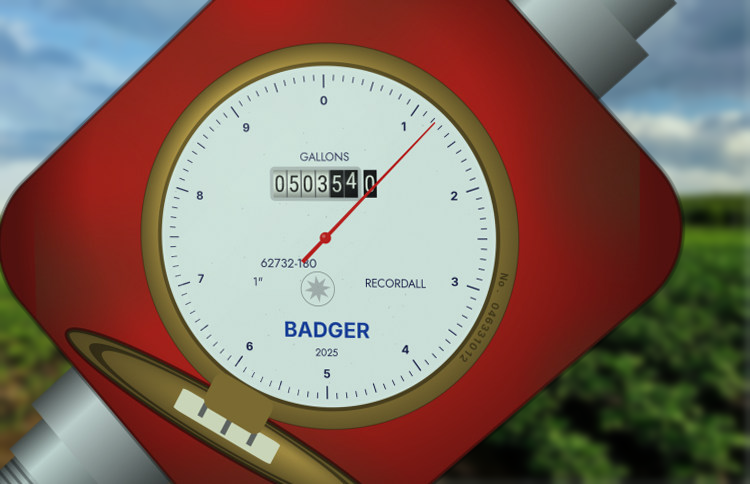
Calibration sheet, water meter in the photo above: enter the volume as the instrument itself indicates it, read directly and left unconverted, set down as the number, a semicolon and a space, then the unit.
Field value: 503541.2; gal
